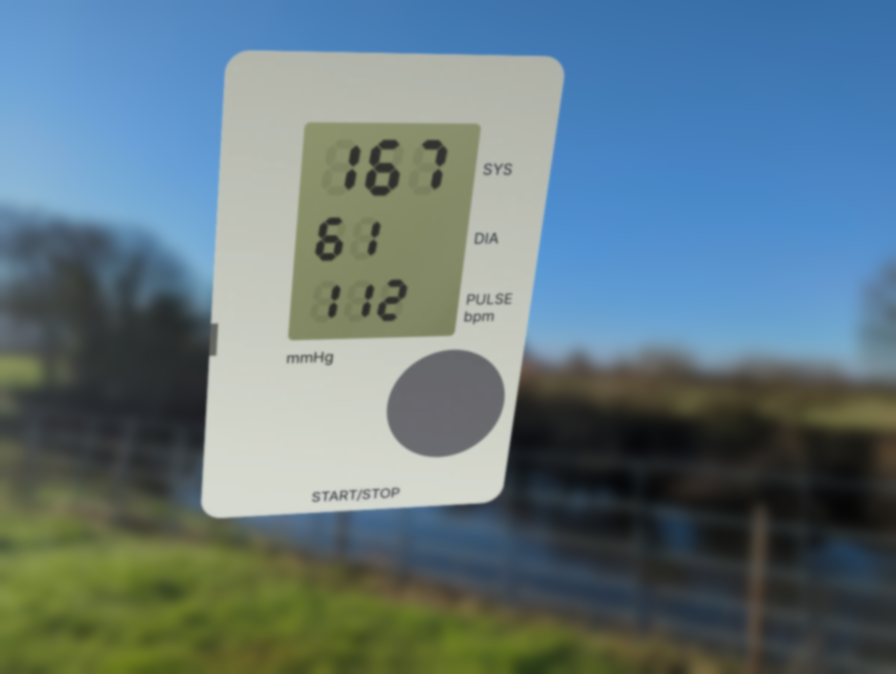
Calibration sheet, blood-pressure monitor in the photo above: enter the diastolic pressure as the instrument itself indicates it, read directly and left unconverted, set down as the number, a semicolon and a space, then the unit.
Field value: 61; mmHg
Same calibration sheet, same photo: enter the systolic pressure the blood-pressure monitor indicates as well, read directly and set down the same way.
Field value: 167; mmHg
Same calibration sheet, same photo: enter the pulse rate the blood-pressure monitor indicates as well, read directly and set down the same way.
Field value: 112; bpm
